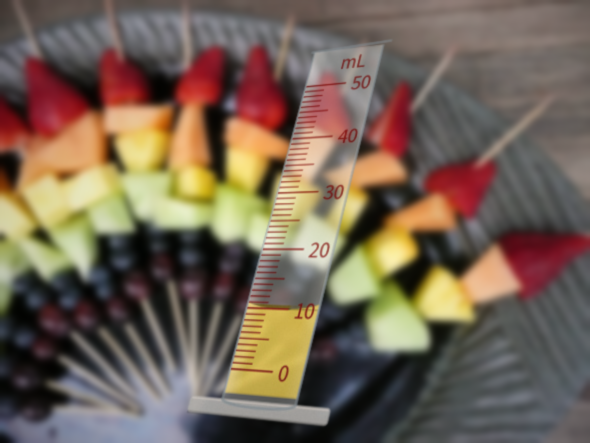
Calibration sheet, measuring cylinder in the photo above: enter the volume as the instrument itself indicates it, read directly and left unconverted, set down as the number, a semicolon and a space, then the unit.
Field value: 10; mL
